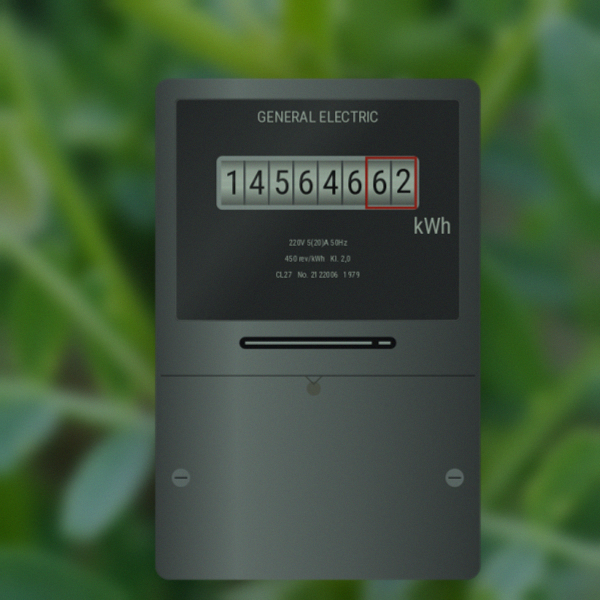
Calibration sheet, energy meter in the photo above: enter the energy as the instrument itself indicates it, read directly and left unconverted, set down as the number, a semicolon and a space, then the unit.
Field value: 145646.62; kWh
